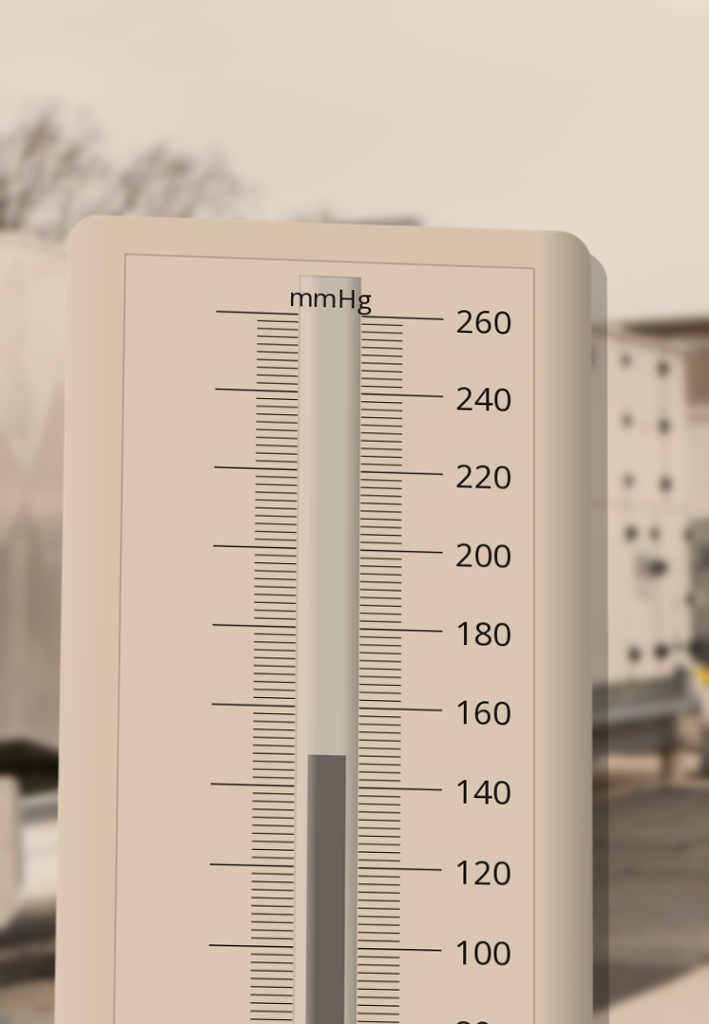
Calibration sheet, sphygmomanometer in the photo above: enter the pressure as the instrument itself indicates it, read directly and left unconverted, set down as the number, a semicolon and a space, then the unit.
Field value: 148; mmHg
